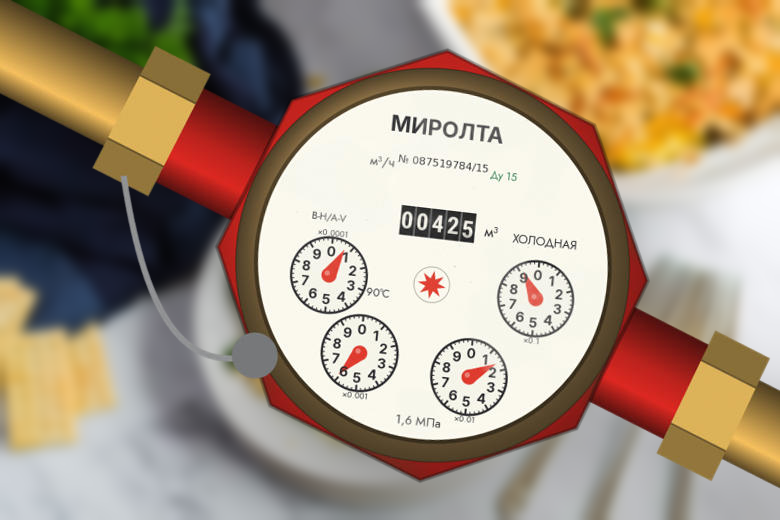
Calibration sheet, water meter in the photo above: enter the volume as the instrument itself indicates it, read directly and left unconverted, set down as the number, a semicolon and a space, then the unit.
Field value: 424.9160; m³
